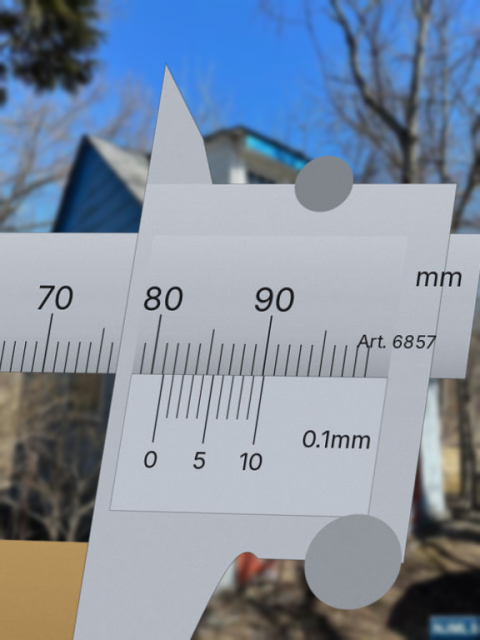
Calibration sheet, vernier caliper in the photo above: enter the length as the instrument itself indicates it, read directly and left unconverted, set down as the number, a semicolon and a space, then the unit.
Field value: 81.1; mm
